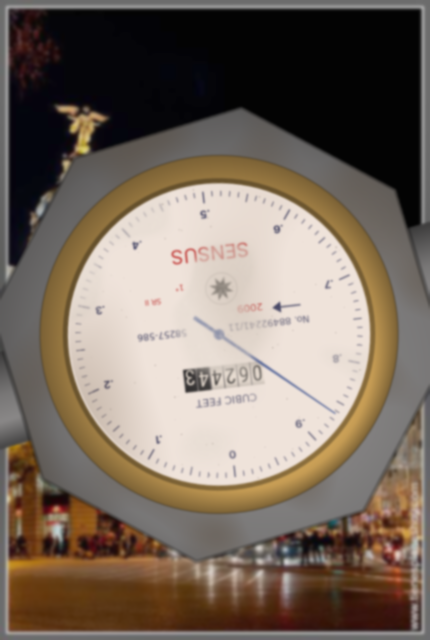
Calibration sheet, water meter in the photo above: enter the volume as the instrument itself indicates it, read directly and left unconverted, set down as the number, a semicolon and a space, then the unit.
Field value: 62442.86; ft³
